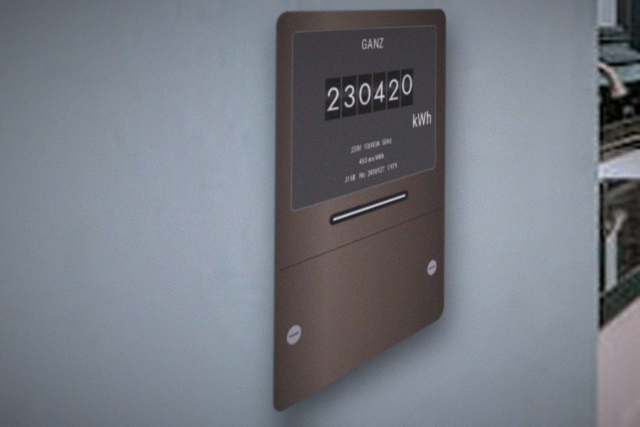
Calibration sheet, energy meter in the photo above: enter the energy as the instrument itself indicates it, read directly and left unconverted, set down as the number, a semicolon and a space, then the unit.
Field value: 230420; kWh
